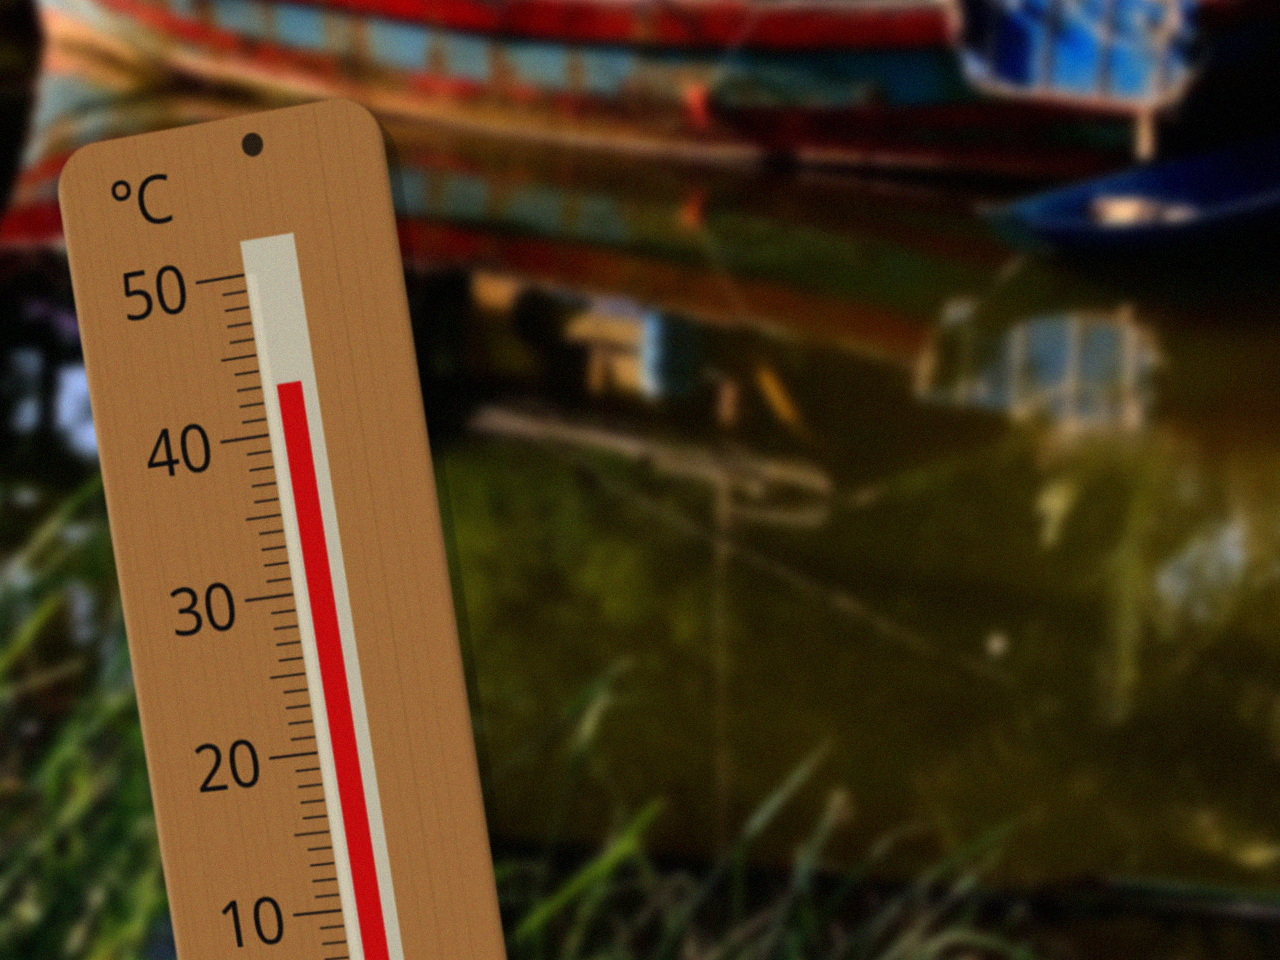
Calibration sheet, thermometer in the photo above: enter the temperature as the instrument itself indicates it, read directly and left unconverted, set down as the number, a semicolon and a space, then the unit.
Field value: 43; °C
